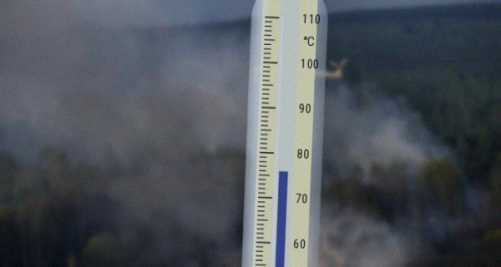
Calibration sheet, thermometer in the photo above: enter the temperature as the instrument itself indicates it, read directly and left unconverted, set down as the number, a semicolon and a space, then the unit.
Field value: 76; °C
